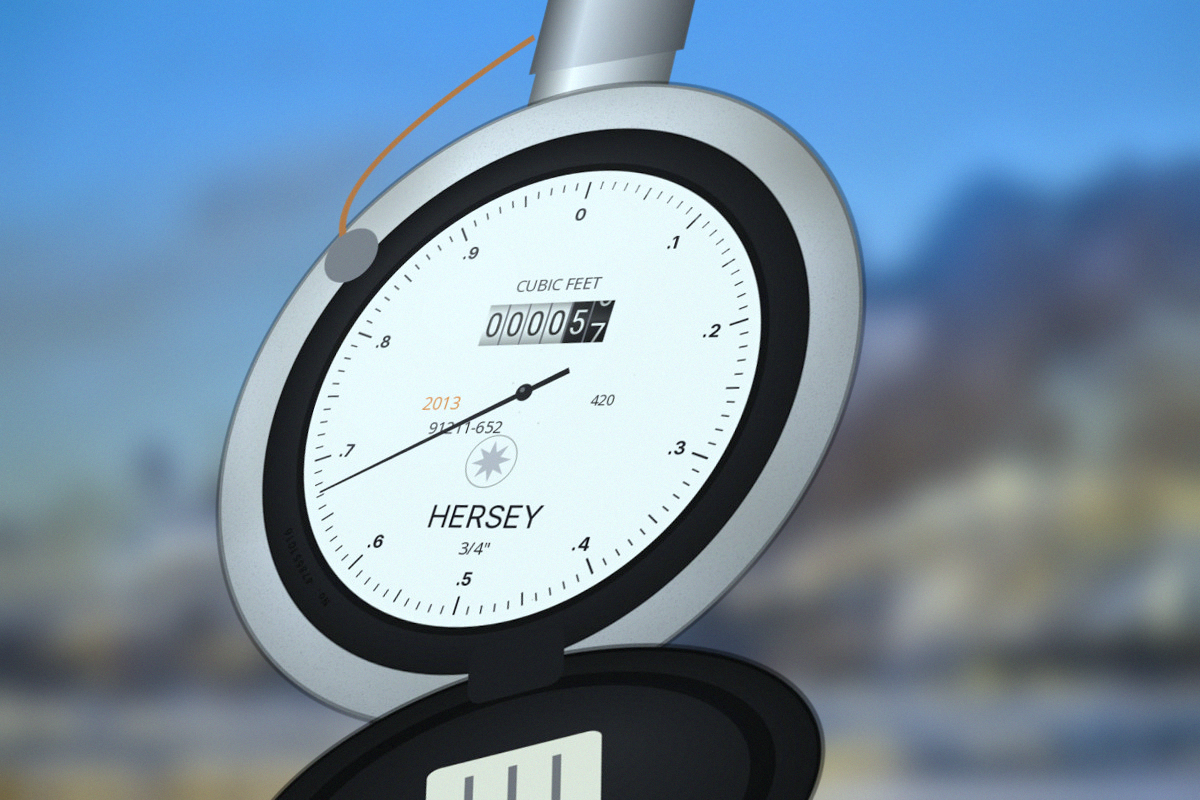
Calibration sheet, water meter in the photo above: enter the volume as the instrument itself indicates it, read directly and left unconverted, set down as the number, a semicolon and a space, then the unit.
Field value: 56.67; ft³
